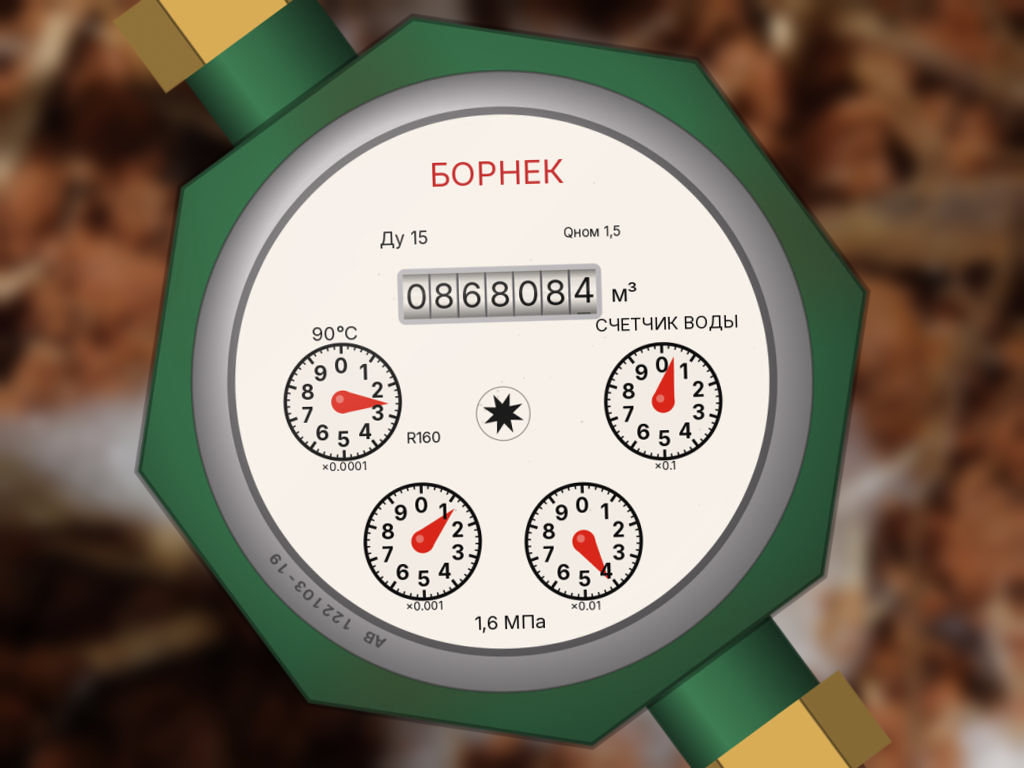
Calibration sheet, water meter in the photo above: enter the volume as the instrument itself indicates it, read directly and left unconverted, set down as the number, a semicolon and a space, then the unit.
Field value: 868084.0412; m³
